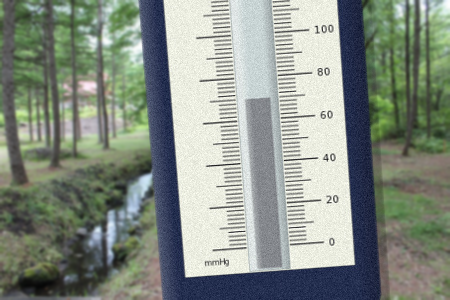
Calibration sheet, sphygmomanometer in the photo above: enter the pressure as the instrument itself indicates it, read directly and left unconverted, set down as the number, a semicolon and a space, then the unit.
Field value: 70; mmHg
